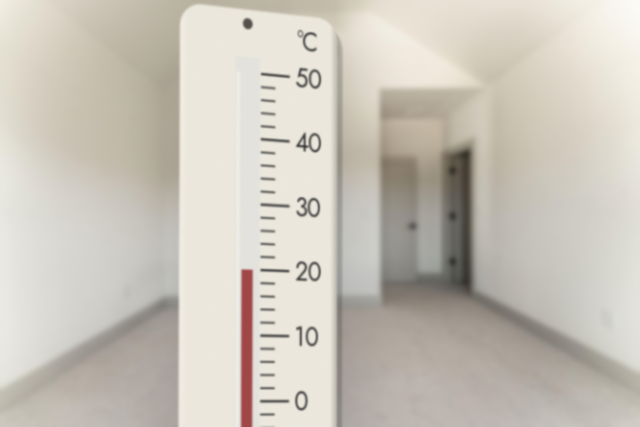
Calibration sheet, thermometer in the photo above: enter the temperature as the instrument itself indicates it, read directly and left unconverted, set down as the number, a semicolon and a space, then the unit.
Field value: 20; °C
